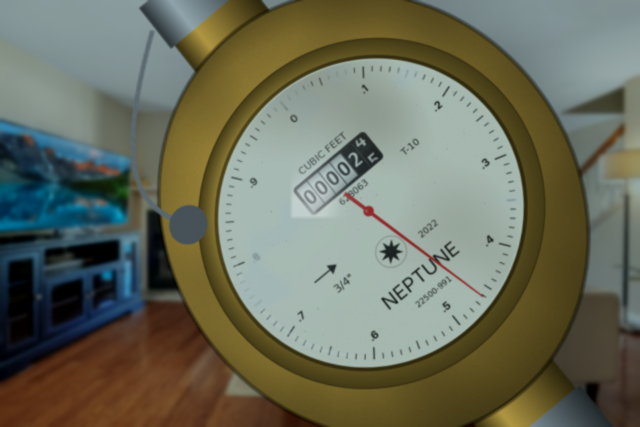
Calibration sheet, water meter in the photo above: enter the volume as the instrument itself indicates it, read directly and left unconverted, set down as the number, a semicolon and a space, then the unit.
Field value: 24.46; ft³
